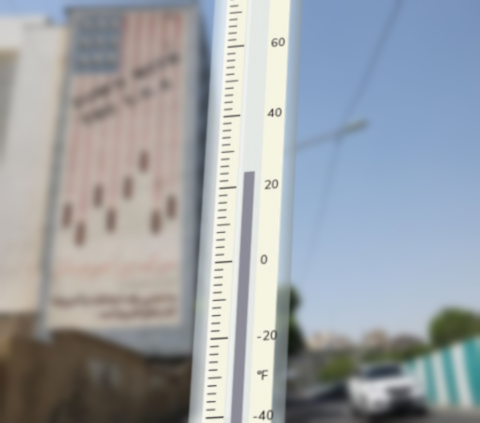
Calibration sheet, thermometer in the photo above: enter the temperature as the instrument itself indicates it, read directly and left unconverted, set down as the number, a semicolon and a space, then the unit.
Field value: 24; °F
